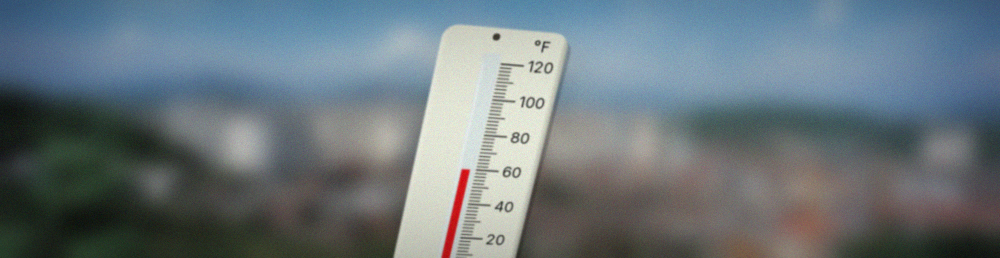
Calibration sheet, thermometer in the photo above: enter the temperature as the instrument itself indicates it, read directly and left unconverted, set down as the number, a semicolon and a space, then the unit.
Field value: 60; °F
